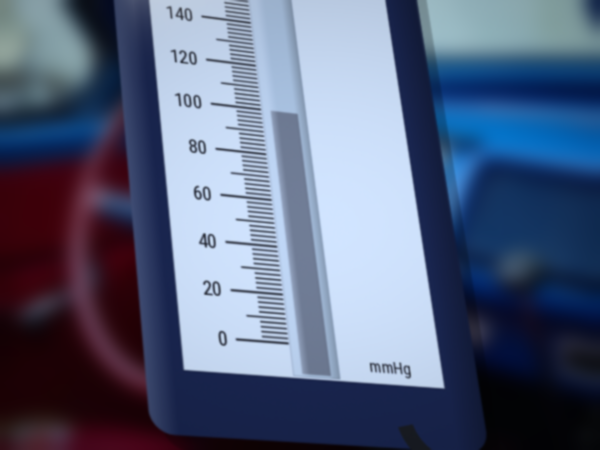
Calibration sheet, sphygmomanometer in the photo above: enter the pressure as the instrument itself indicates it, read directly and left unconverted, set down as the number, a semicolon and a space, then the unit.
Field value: 100; mmHg
